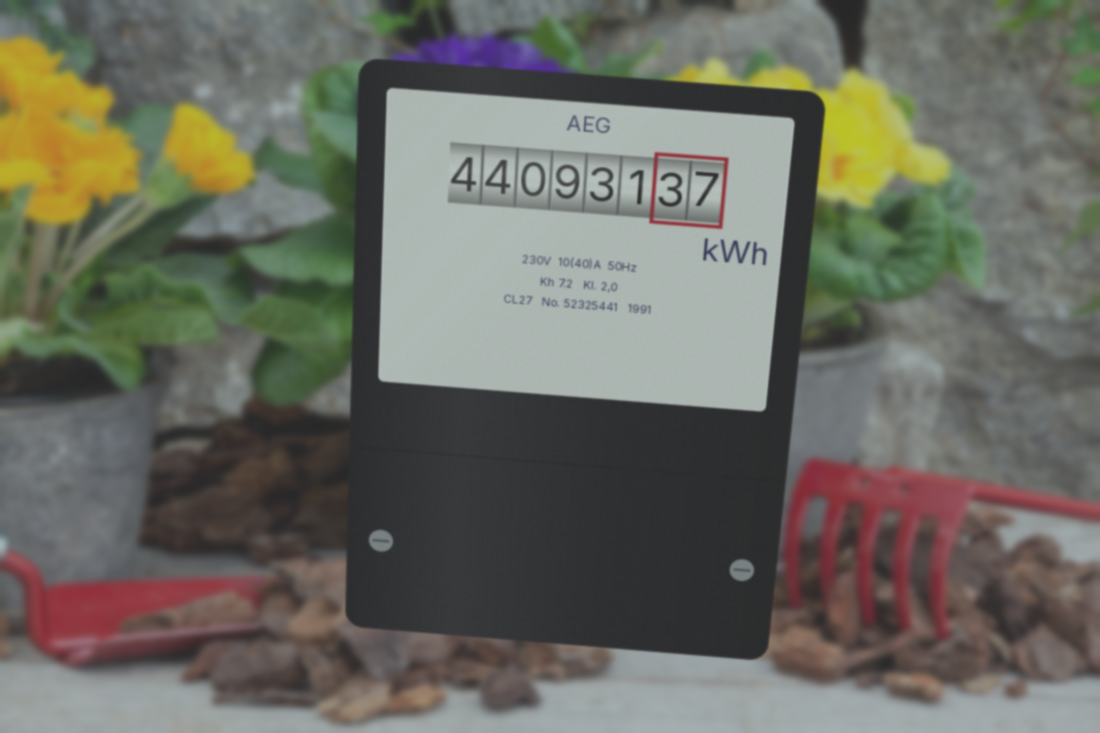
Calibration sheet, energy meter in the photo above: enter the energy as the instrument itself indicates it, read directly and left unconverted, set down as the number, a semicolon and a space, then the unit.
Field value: 440931.37; kWh
